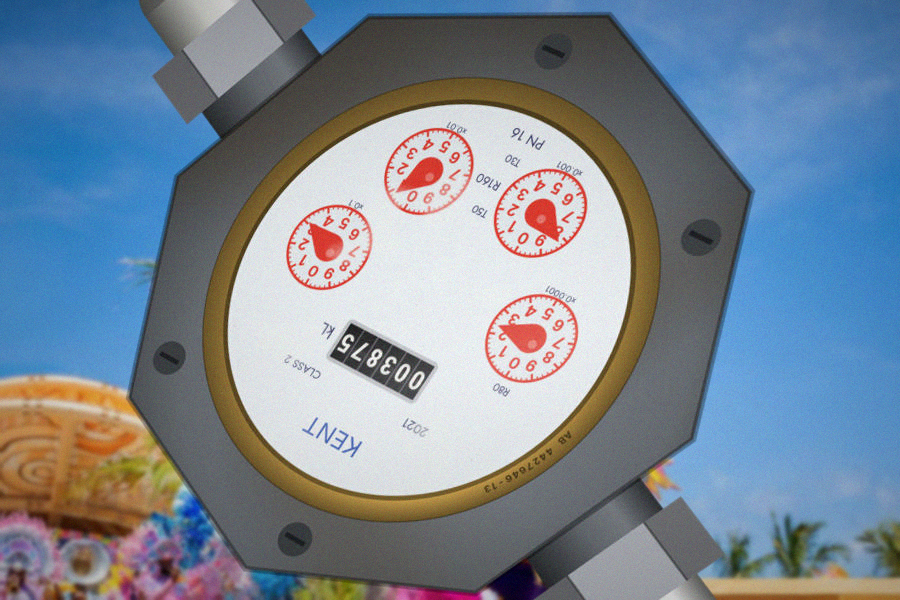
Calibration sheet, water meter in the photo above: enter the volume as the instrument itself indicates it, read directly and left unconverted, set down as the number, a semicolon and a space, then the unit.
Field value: 3875.3082; kL
